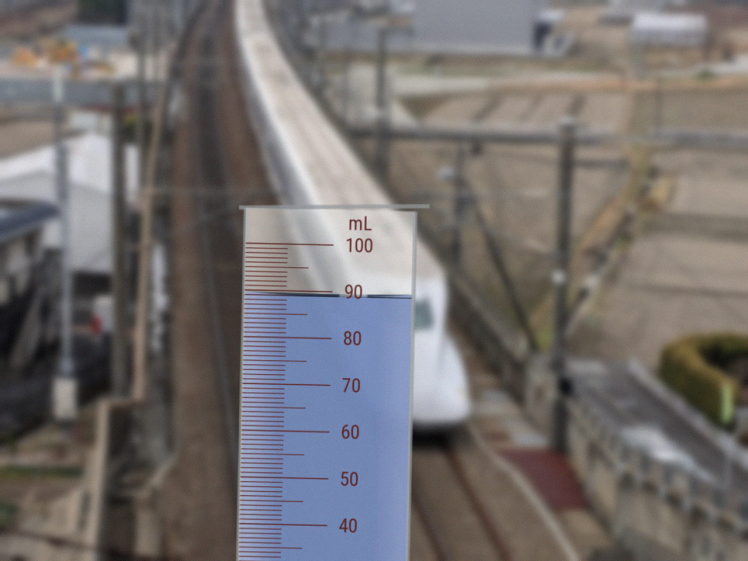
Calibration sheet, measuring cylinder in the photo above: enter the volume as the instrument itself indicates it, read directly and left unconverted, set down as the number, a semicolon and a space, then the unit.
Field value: 89; mL
